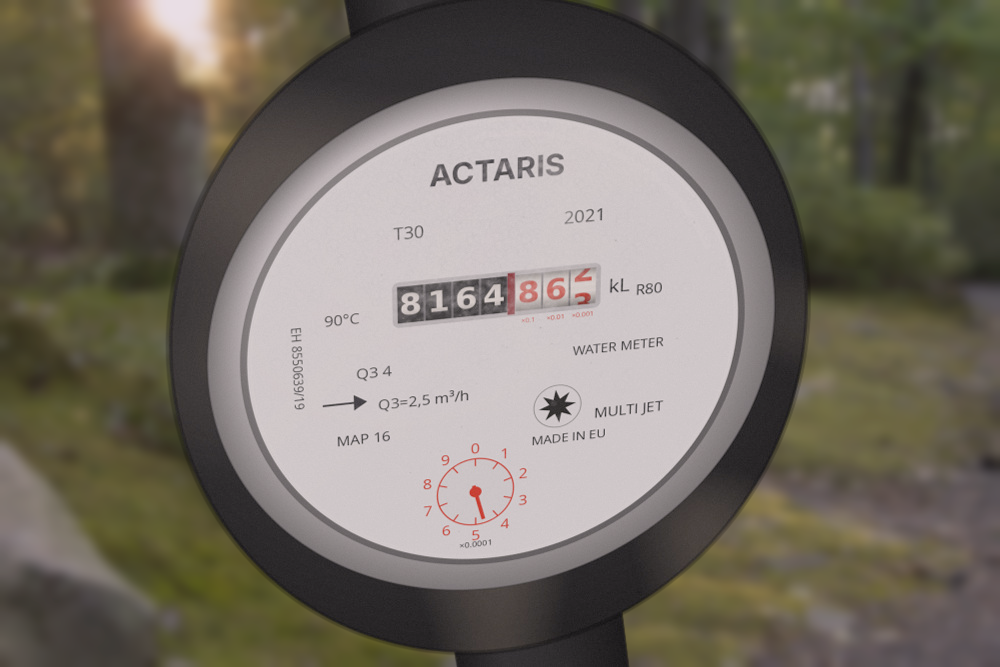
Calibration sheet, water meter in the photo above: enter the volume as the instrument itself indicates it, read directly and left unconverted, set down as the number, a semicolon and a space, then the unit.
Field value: 8164.8624; kL
